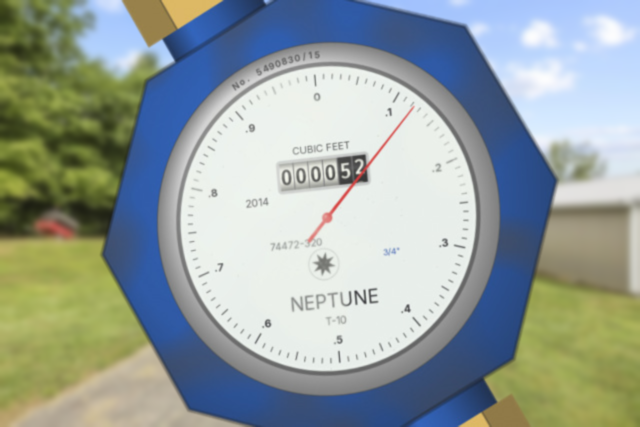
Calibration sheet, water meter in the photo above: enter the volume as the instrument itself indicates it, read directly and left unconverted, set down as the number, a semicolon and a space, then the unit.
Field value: 52.12; ft³
